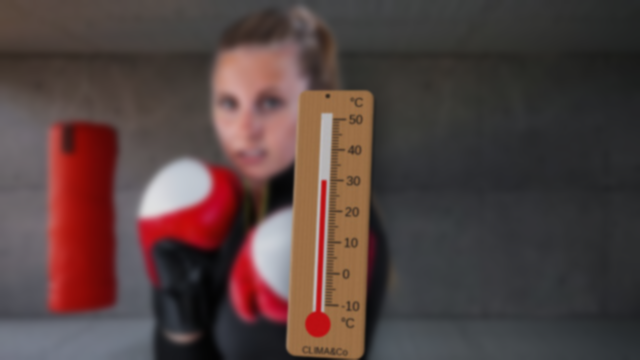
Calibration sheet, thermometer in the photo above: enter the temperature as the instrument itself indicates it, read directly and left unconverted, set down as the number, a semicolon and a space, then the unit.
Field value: 30; °C
